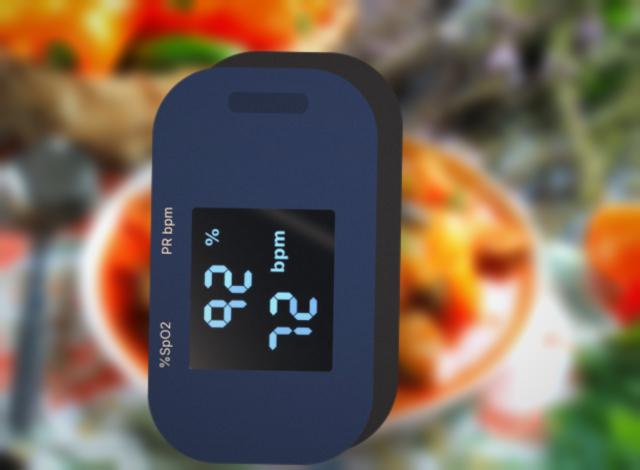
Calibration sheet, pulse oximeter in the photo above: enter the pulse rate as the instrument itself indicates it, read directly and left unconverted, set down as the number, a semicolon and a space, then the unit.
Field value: 72; bpm
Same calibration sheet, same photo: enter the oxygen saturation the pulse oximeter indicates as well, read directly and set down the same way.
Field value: 92; %
